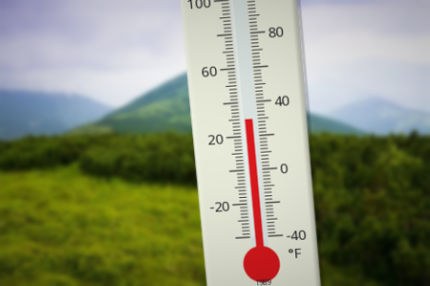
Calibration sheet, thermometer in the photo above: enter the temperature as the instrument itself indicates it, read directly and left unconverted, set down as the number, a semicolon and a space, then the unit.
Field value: 30; °F
